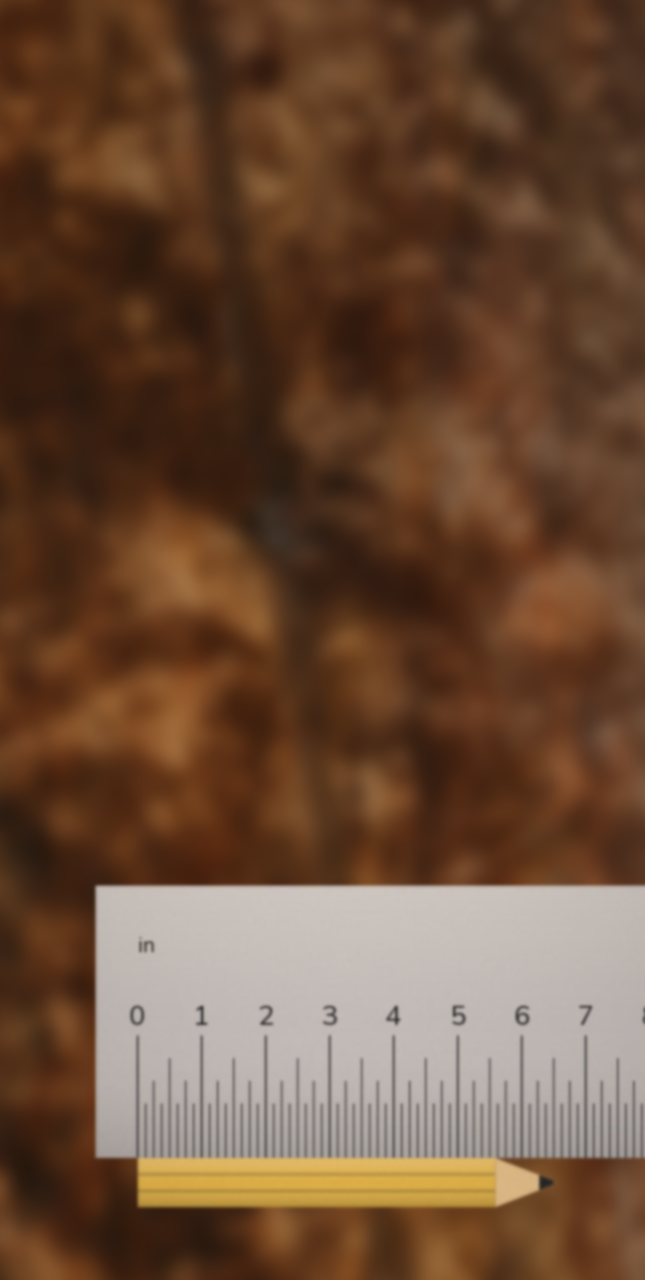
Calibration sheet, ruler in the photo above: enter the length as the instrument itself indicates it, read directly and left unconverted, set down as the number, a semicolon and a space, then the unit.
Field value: 6.5; in
